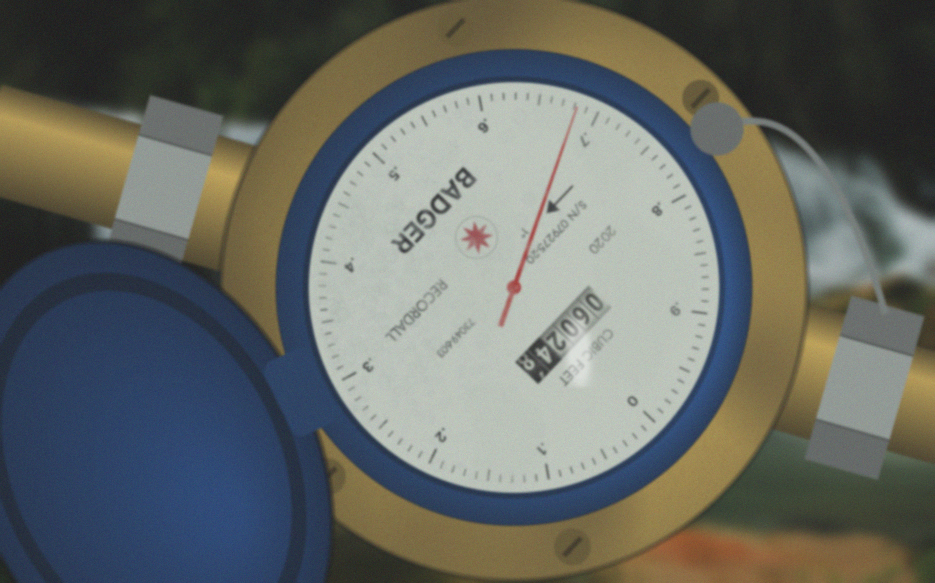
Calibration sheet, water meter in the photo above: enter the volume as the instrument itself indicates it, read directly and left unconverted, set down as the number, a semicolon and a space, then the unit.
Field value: 60247.68; ft³
